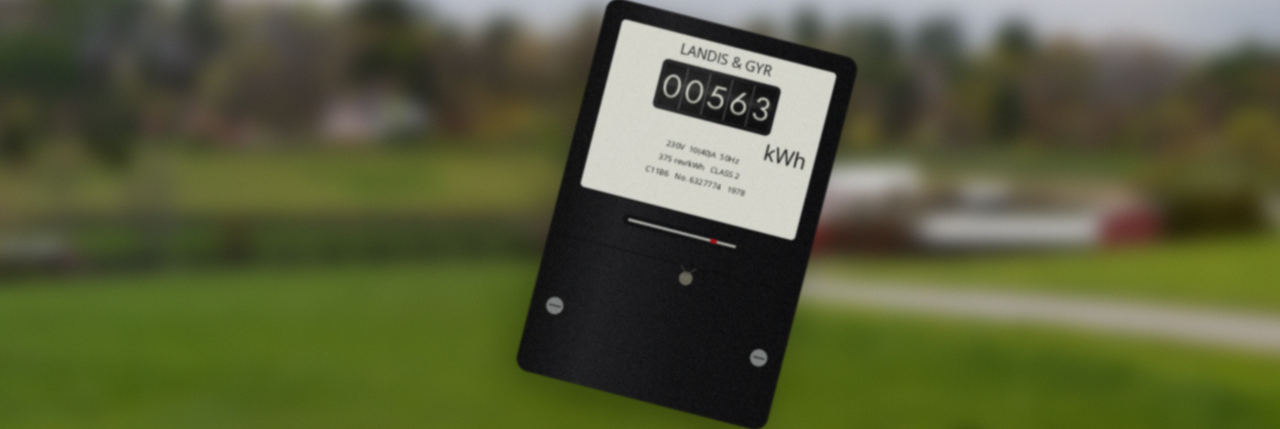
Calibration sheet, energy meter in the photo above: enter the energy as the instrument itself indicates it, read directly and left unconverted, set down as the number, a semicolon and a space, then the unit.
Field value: 563; kWh
